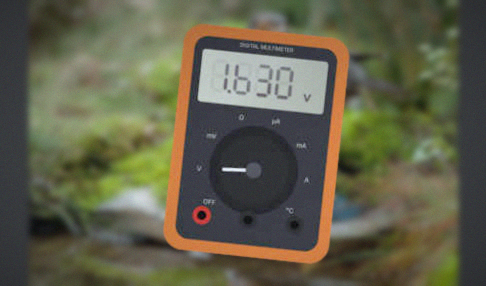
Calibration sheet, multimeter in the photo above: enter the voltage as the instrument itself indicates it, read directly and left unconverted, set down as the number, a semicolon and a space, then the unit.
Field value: 1.630; V
